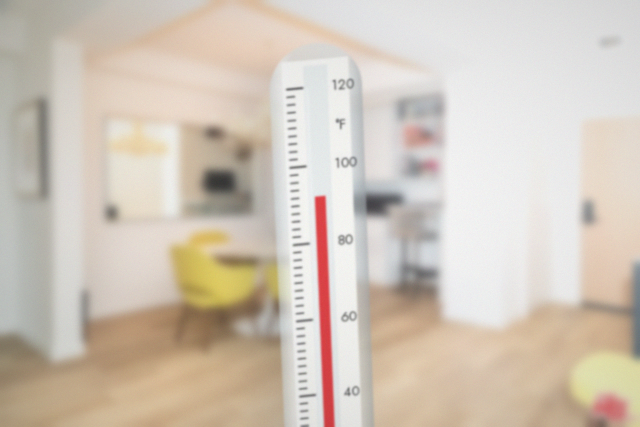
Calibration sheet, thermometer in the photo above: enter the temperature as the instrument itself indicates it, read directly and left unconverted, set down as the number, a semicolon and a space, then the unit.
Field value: 92; °F
